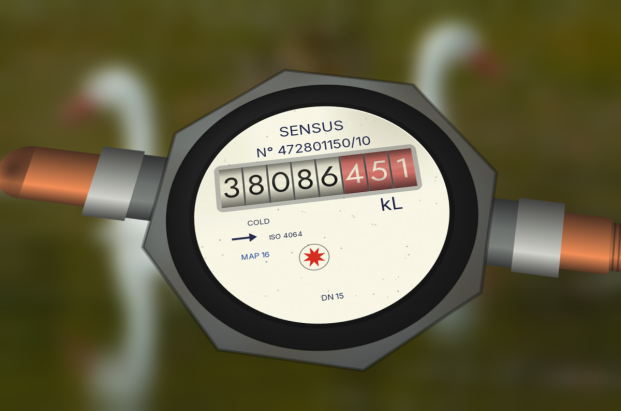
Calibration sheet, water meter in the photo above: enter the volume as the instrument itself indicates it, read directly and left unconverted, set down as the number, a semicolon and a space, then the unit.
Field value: 38086.451; kL
